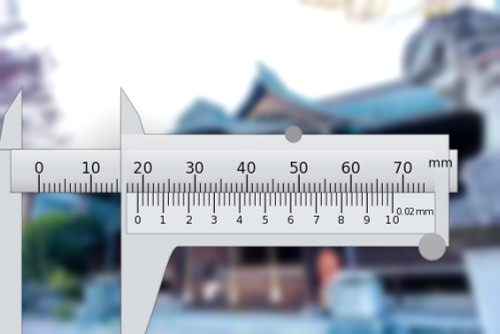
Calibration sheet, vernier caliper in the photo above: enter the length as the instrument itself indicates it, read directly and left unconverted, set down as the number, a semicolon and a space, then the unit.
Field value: 19.0; mm
